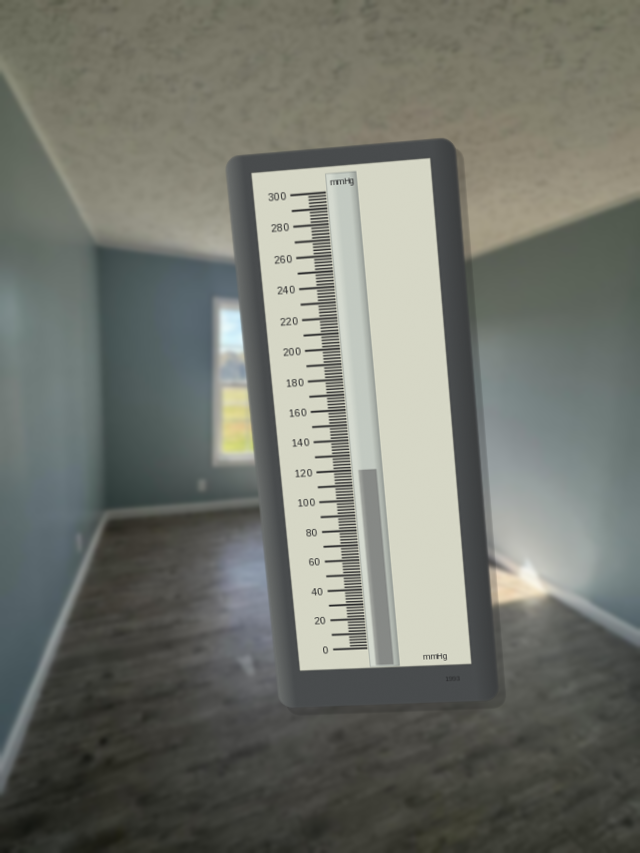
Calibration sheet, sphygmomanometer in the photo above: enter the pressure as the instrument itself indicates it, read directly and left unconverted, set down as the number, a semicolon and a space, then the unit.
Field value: 120; mmHg
